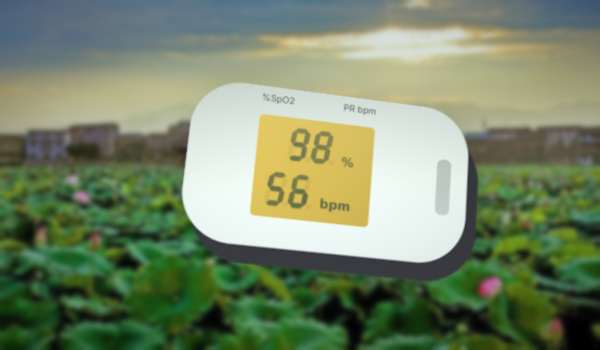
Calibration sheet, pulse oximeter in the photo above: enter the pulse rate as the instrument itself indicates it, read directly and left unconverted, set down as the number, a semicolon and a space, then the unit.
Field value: 56; bpm
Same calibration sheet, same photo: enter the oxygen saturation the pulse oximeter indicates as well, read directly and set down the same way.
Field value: 98; %
